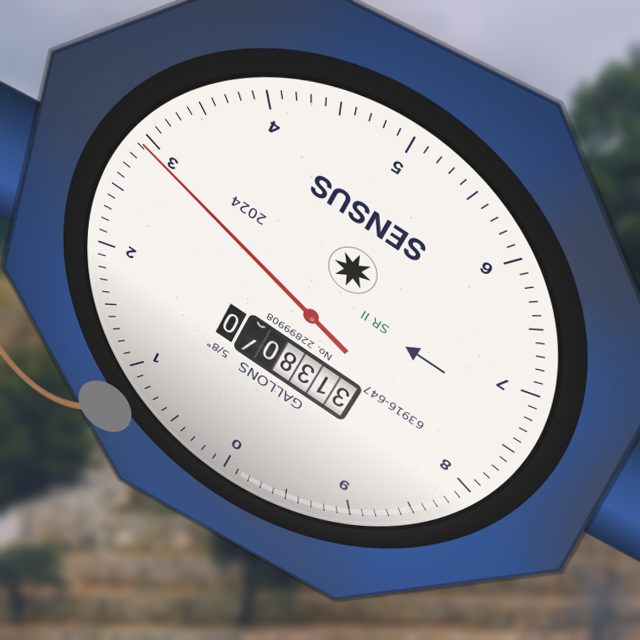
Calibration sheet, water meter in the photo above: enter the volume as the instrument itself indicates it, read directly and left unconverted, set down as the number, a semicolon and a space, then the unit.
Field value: 3138072.9; gal
